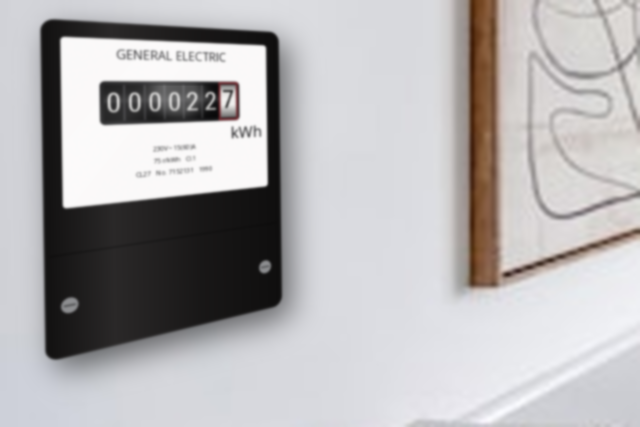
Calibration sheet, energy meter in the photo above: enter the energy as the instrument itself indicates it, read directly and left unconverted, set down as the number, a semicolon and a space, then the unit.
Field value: 22.7; kWh
